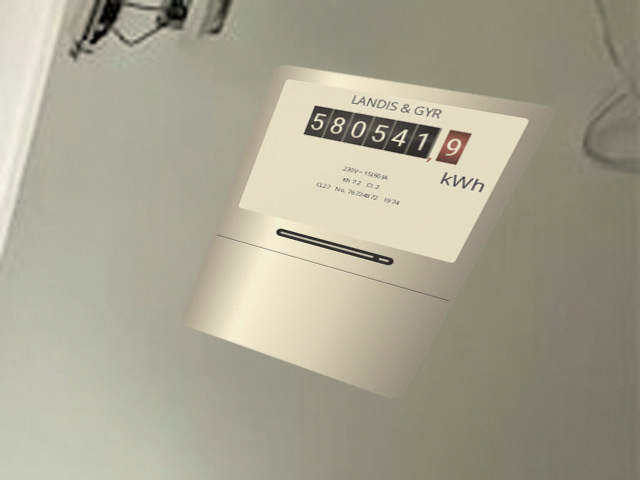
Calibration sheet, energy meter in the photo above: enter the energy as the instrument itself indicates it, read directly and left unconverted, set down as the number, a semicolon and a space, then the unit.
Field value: 580541.9; kWh
